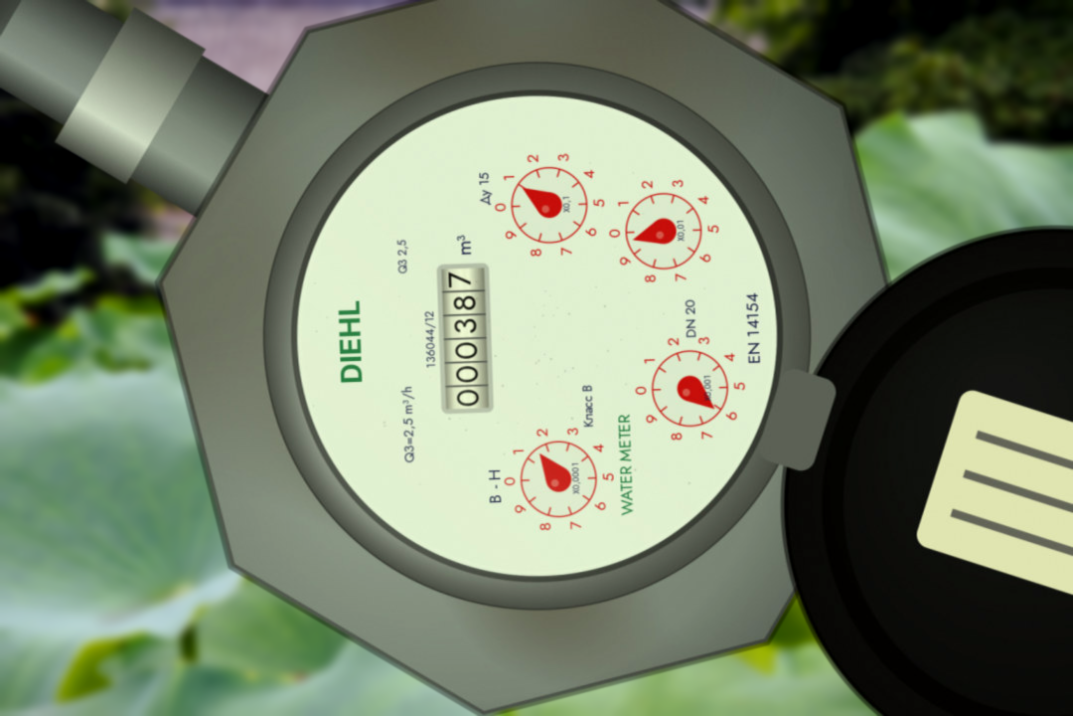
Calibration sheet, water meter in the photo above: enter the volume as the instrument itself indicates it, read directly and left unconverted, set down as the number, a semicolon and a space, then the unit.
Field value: 387.0961; m³
